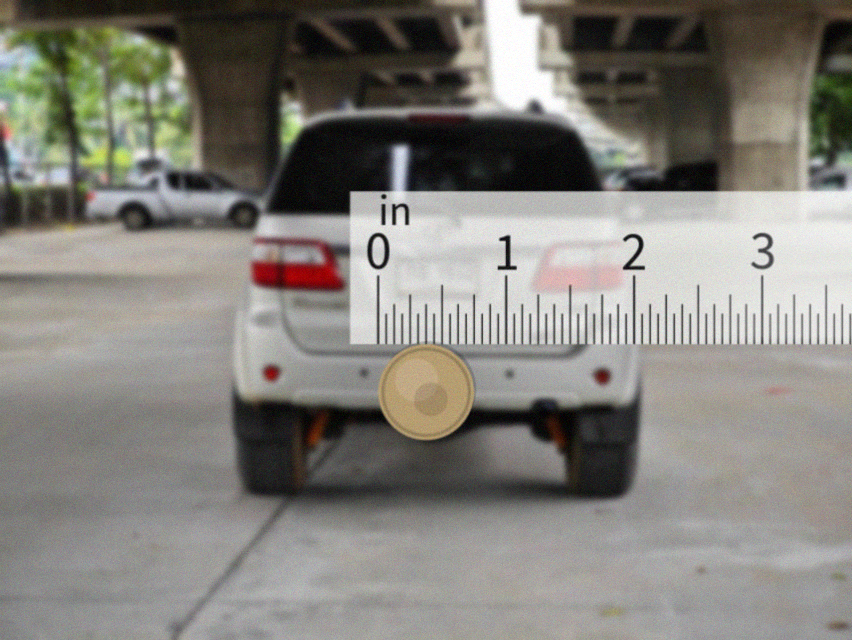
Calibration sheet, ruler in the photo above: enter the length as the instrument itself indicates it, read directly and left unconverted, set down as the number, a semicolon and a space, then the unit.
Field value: 0.75; in
